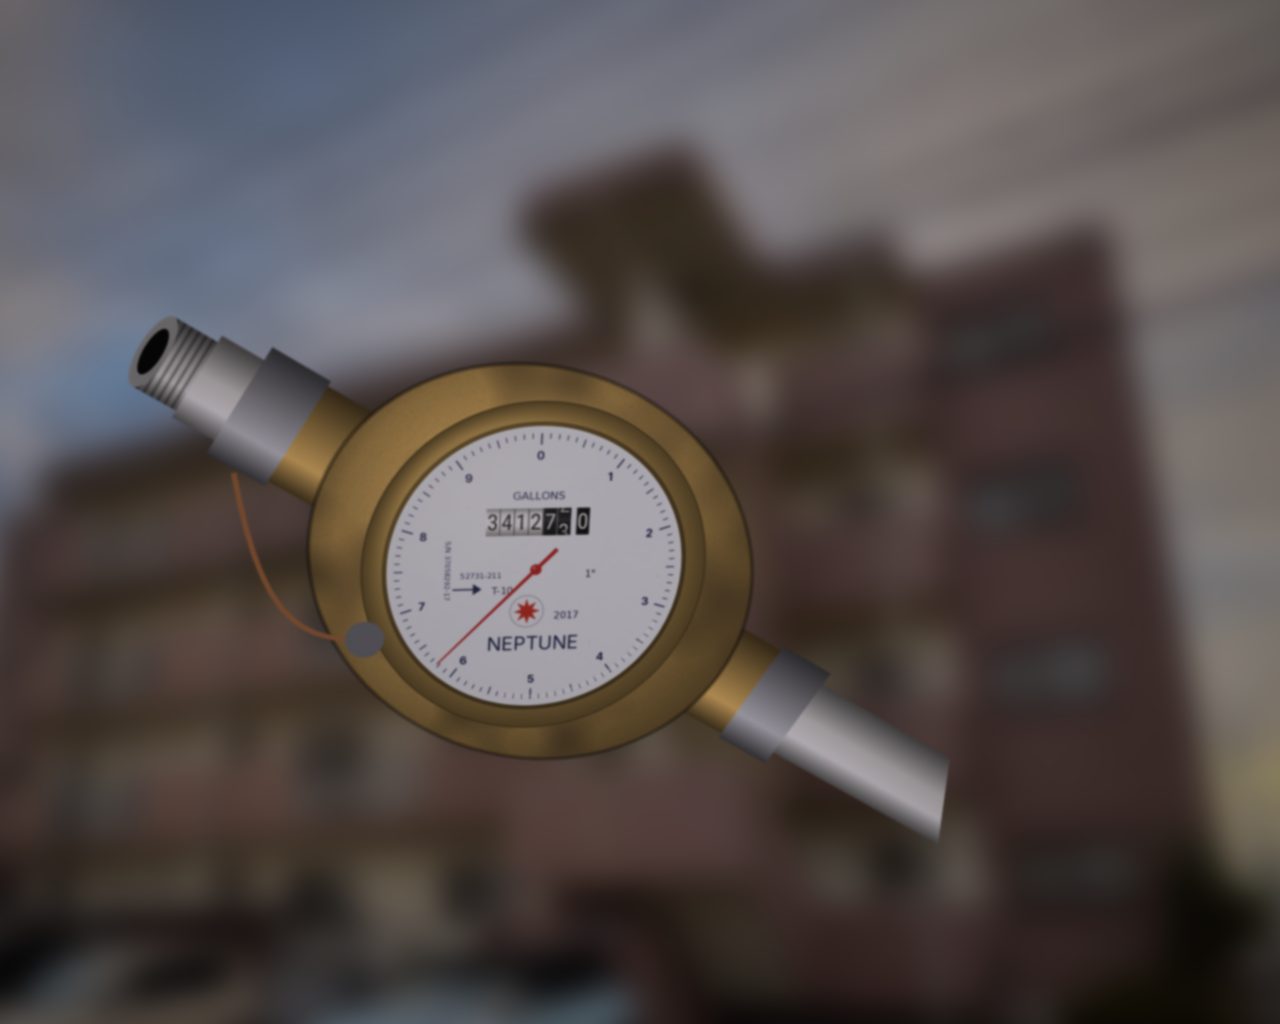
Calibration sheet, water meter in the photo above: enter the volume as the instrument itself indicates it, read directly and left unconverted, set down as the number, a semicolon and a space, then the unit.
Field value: 3412726.2; gal
